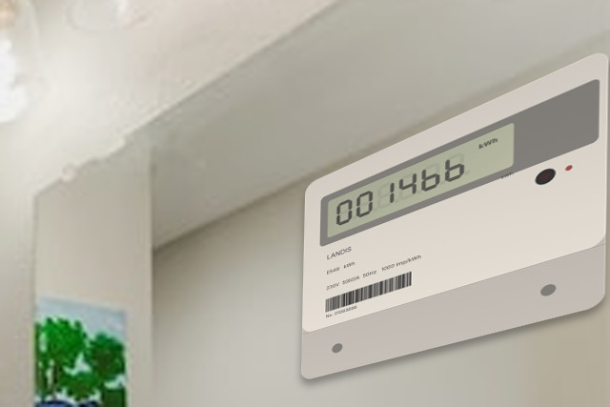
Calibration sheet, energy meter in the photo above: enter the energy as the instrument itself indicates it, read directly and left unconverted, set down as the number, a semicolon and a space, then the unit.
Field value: 1466; kWh
